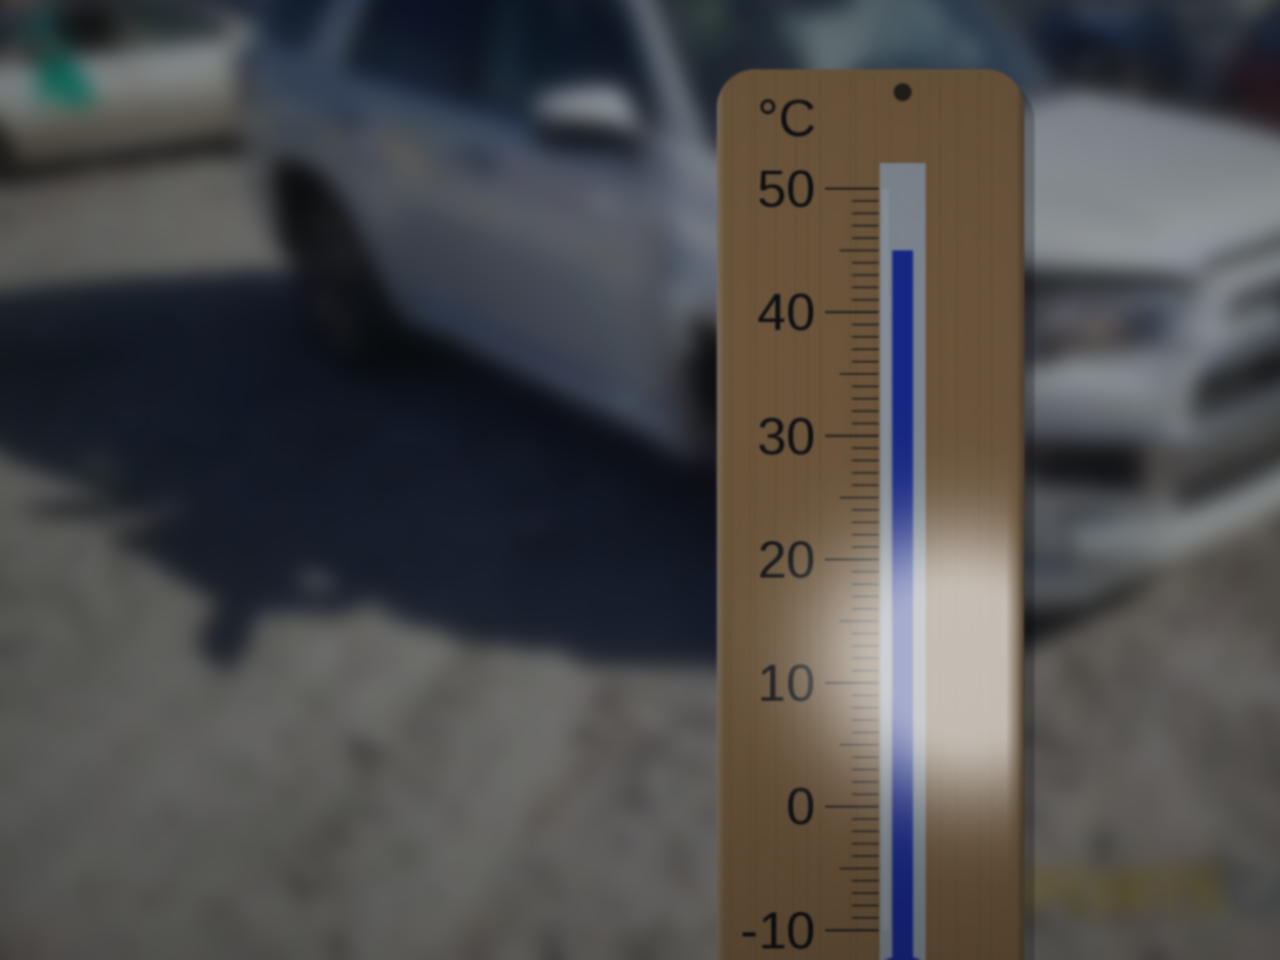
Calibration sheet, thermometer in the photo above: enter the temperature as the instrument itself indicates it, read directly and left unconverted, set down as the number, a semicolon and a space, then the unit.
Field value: 45; °C
